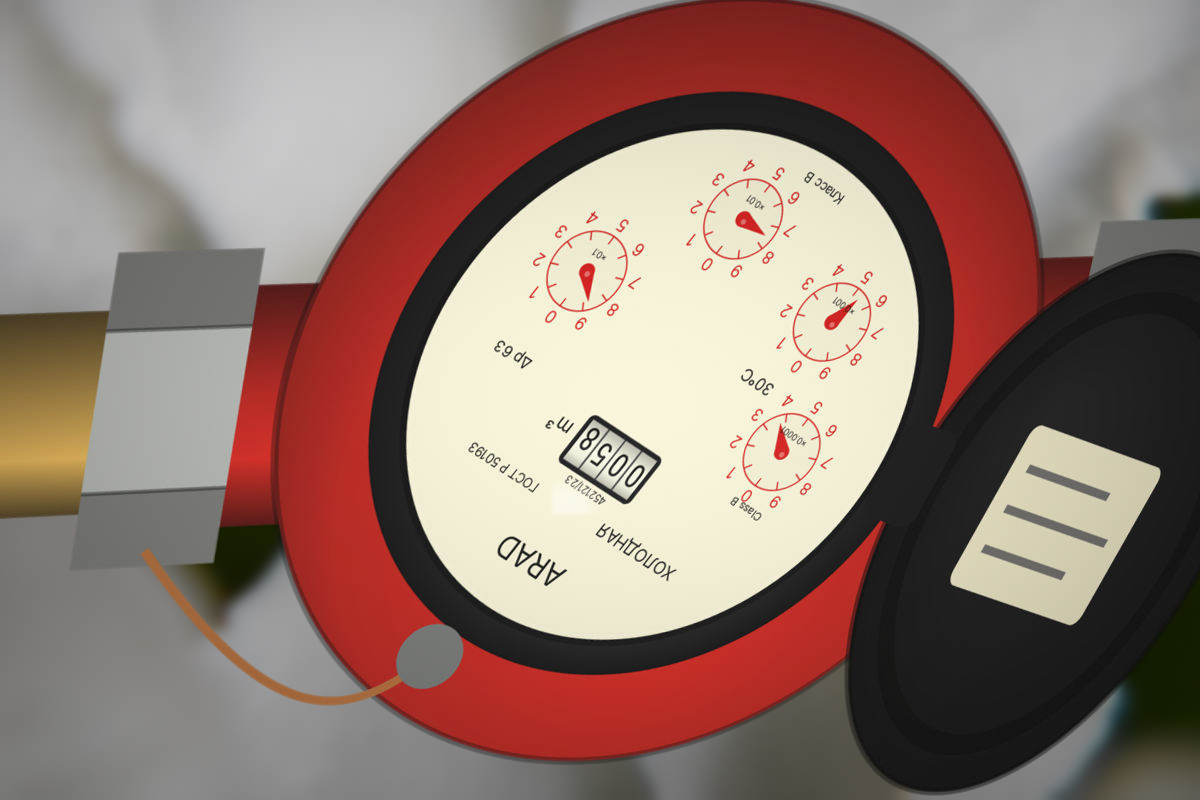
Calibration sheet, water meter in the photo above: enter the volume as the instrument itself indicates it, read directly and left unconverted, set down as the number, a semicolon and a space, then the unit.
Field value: 57.8753; m³
